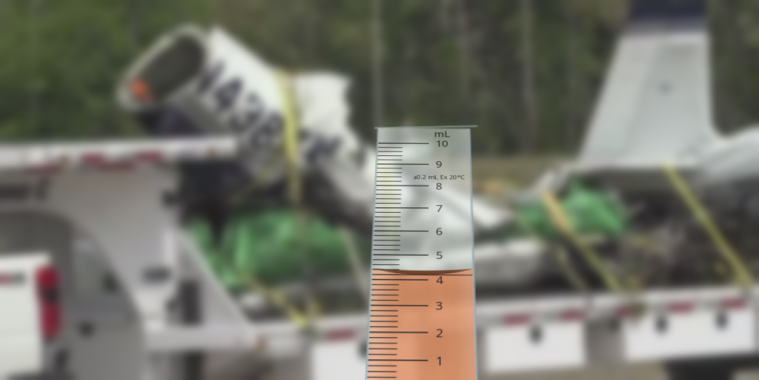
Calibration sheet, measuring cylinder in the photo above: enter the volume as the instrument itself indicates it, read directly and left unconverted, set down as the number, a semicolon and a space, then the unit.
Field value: 4.2; mL
